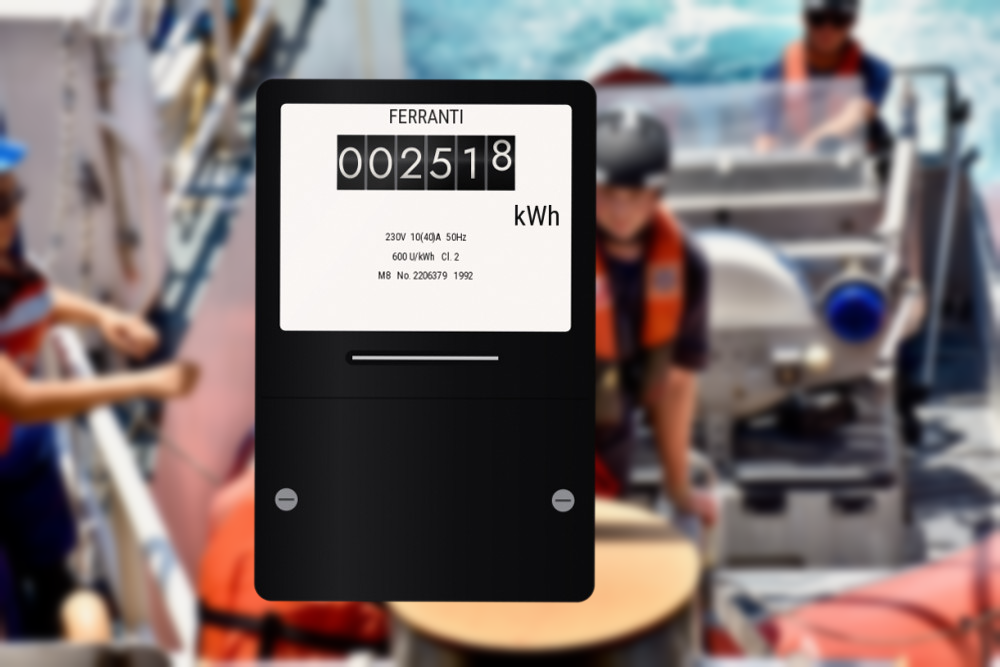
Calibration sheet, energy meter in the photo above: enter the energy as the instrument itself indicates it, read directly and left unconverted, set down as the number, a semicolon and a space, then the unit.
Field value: 2518; kWh
